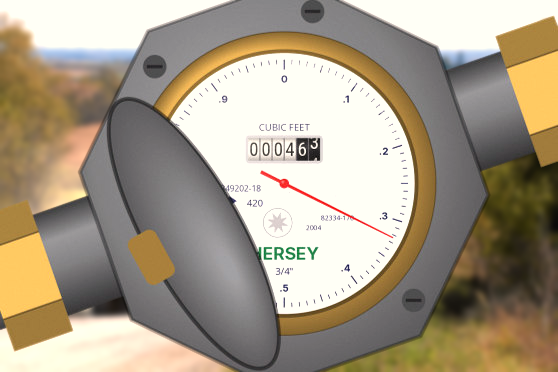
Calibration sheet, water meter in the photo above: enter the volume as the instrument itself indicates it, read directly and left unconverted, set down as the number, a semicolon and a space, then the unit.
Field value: 463.32; ft³
